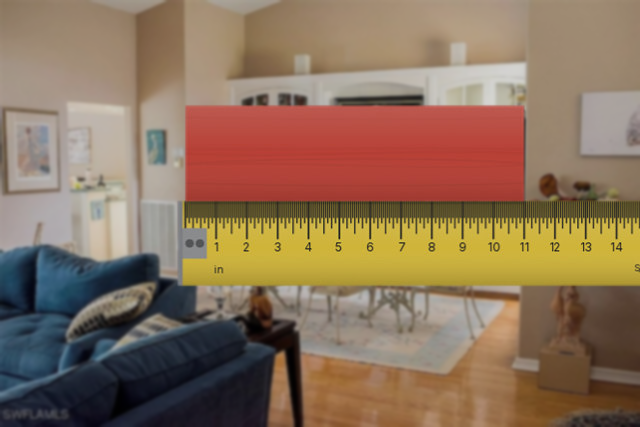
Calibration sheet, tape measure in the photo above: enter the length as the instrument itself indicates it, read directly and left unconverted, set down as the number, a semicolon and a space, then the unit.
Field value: 11; in
